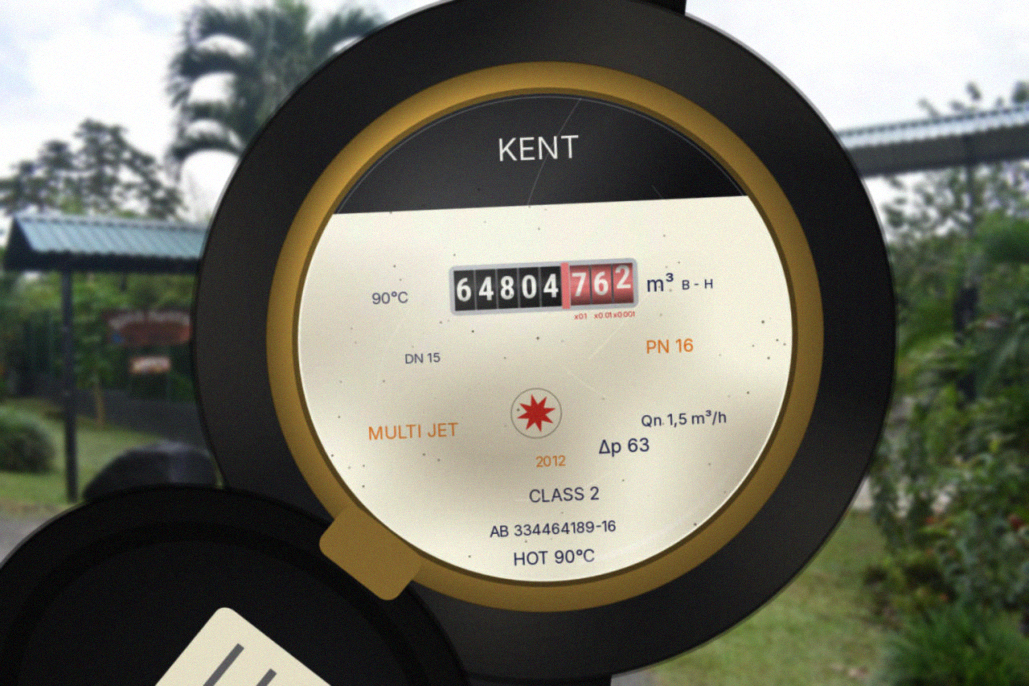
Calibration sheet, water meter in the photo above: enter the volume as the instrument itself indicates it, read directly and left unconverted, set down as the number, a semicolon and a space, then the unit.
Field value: 64804.762; m³
